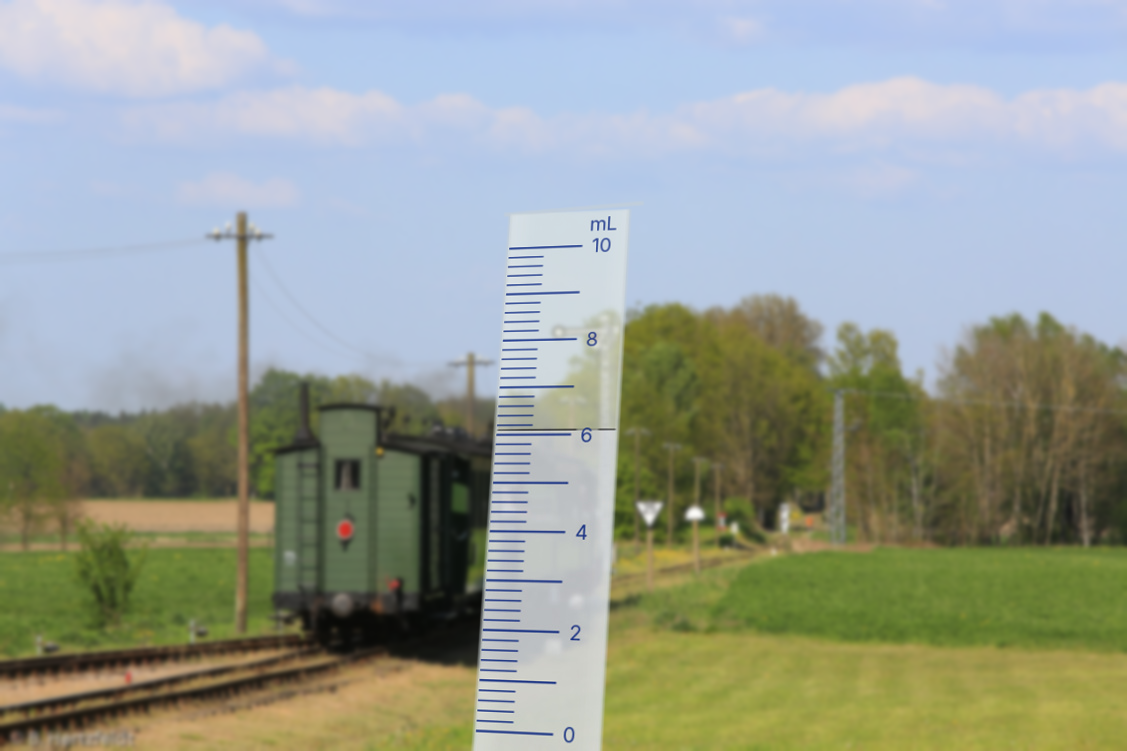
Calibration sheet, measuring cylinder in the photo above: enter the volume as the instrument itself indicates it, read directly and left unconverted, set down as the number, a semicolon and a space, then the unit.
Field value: 6.1; mL
